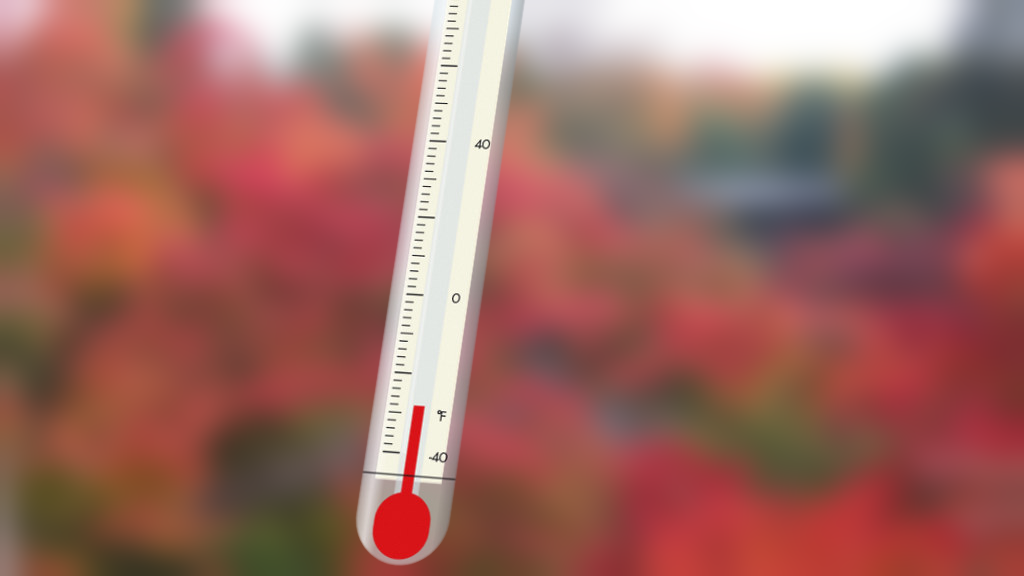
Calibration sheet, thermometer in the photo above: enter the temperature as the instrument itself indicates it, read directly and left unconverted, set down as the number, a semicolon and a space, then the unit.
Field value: -28; °F
